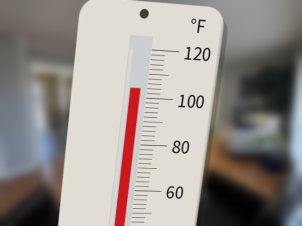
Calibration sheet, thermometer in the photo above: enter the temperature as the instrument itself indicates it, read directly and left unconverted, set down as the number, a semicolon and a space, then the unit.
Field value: 104; °F
